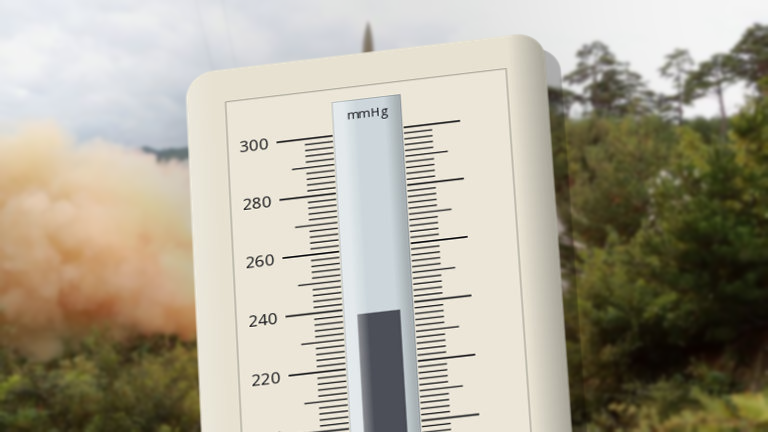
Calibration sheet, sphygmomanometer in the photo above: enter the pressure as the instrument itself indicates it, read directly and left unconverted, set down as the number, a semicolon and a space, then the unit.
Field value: 238; mmHg
